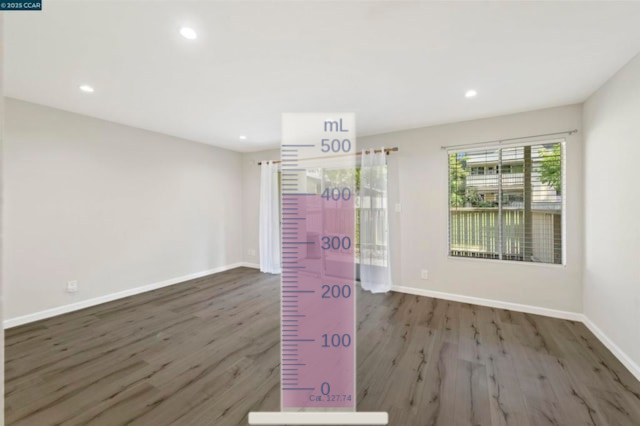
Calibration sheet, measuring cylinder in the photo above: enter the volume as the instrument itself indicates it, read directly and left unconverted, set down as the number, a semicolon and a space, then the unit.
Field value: 400; mL
